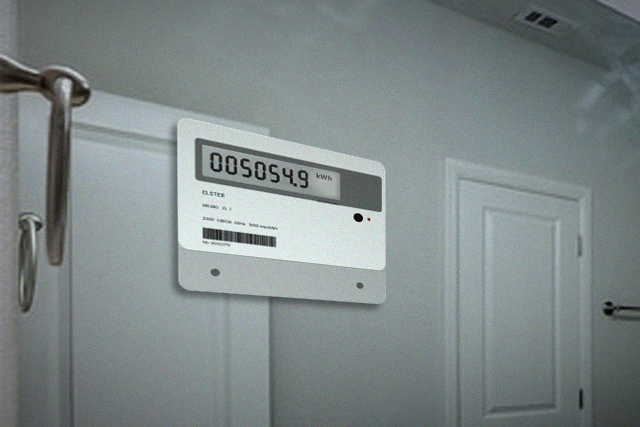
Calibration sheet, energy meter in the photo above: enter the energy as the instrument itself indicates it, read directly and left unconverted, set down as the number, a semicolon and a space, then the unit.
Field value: 5054.9; kWh
